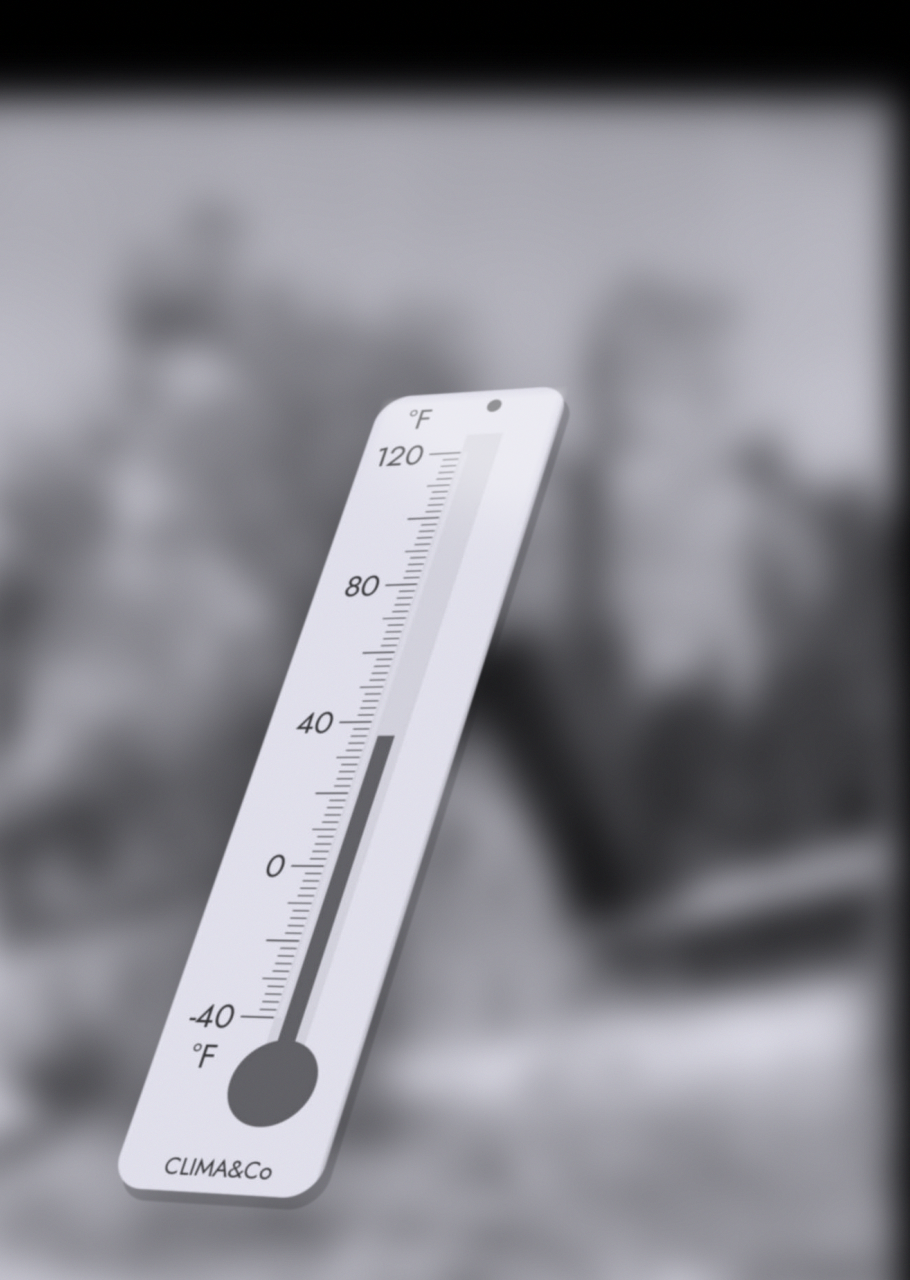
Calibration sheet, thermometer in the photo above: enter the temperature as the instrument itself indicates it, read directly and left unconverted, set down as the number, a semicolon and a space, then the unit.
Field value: 36; °F
